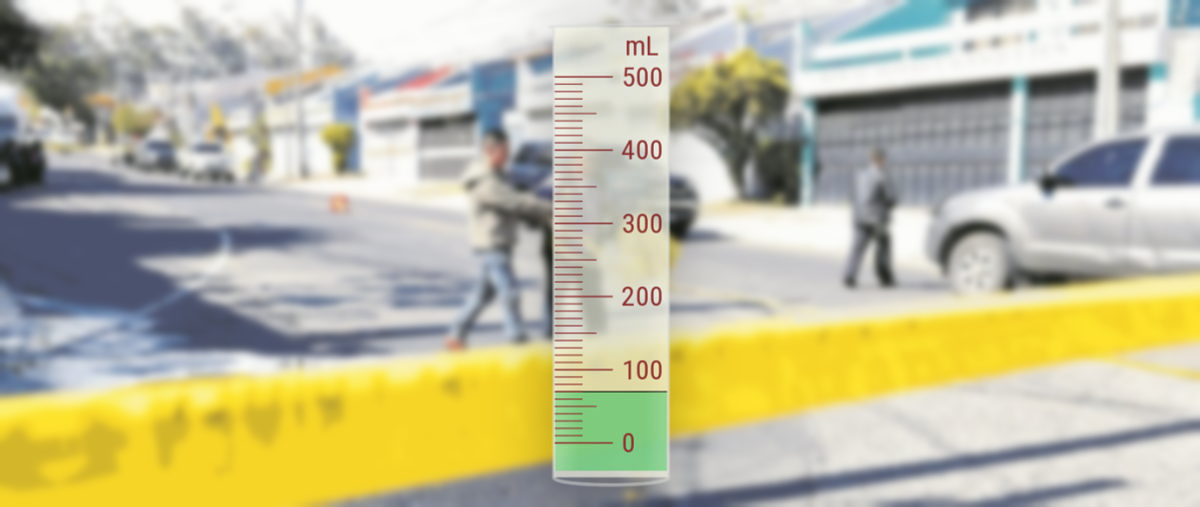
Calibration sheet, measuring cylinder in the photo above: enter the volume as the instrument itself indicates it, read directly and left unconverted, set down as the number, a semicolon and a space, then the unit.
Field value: 70; mL
